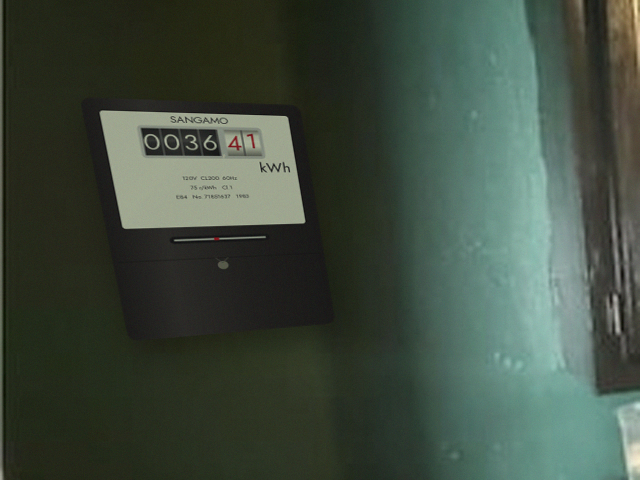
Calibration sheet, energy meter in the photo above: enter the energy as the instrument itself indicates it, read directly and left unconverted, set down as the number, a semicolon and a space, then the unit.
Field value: 36.41; kWh
